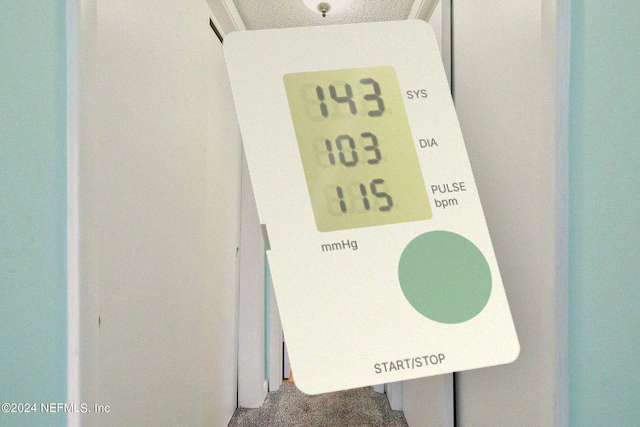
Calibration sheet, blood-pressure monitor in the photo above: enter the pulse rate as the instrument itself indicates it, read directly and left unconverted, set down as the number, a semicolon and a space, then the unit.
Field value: 115; bpm
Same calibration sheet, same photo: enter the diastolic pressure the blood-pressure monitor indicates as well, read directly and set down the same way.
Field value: 103; mmHg
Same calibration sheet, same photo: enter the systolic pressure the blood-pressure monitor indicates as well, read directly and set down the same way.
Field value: 143; mmHg
